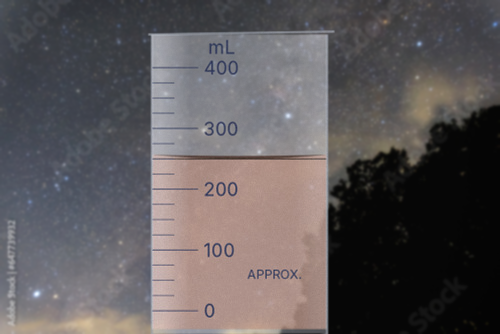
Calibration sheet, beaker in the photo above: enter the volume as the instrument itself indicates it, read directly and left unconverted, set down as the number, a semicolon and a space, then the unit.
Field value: 250; mL
